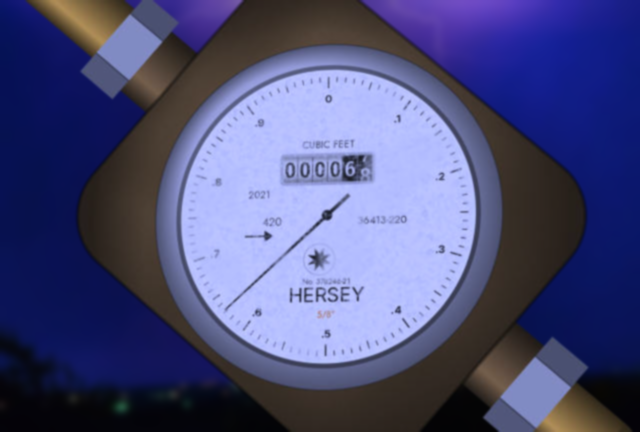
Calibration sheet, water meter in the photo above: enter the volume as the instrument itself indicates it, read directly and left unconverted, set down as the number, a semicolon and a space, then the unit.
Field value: 67.63; ft³
